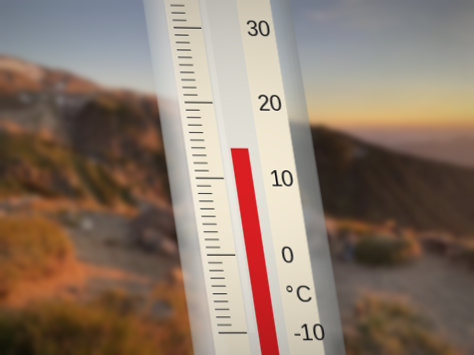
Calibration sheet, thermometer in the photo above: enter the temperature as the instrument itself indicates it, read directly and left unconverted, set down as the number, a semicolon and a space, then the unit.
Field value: 14; °C
